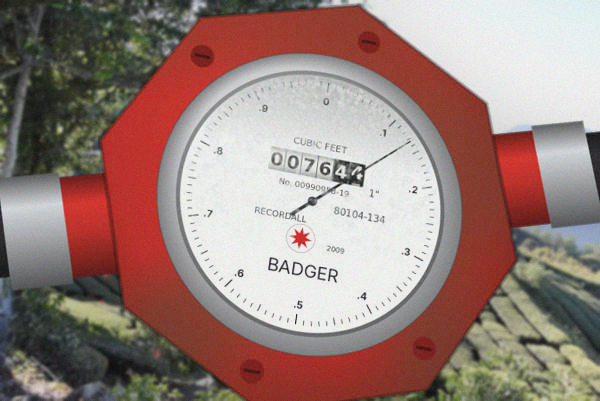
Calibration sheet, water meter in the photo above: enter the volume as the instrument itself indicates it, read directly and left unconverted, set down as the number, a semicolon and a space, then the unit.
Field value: 7644.13; ft³
